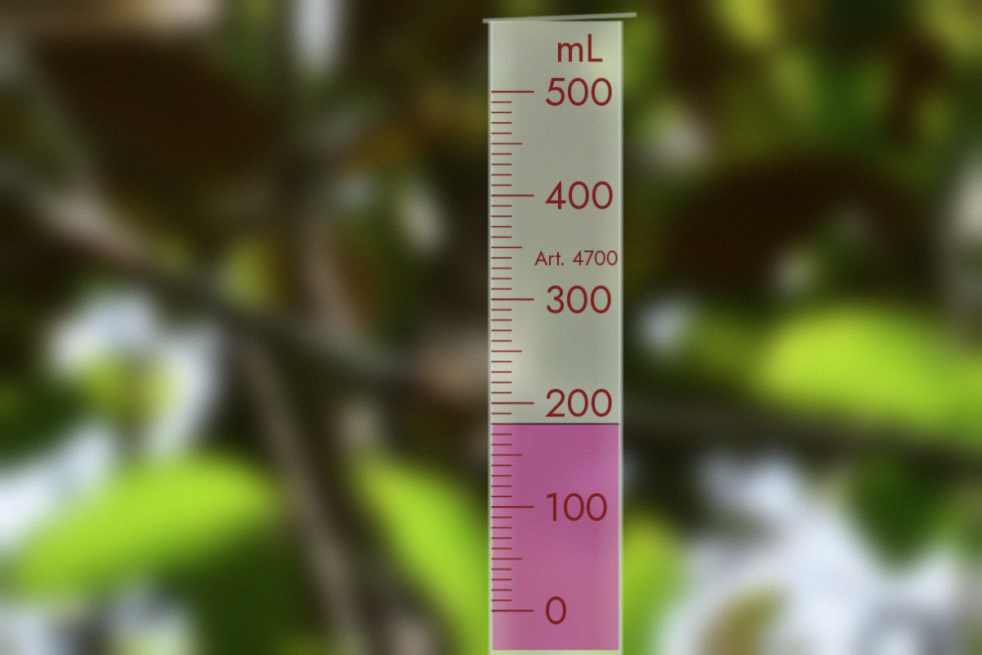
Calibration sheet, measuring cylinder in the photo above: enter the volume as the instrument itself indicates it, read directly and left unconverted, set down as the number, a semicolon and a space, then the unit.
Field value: 180; mL
